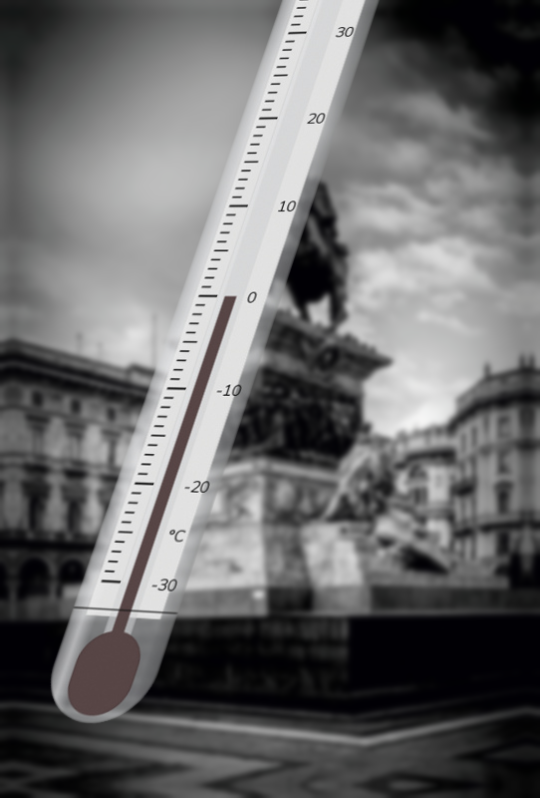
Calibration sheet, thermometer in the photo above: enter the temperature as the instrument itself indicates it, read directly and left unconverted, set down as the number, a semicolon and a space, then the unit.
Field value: 0; °C
